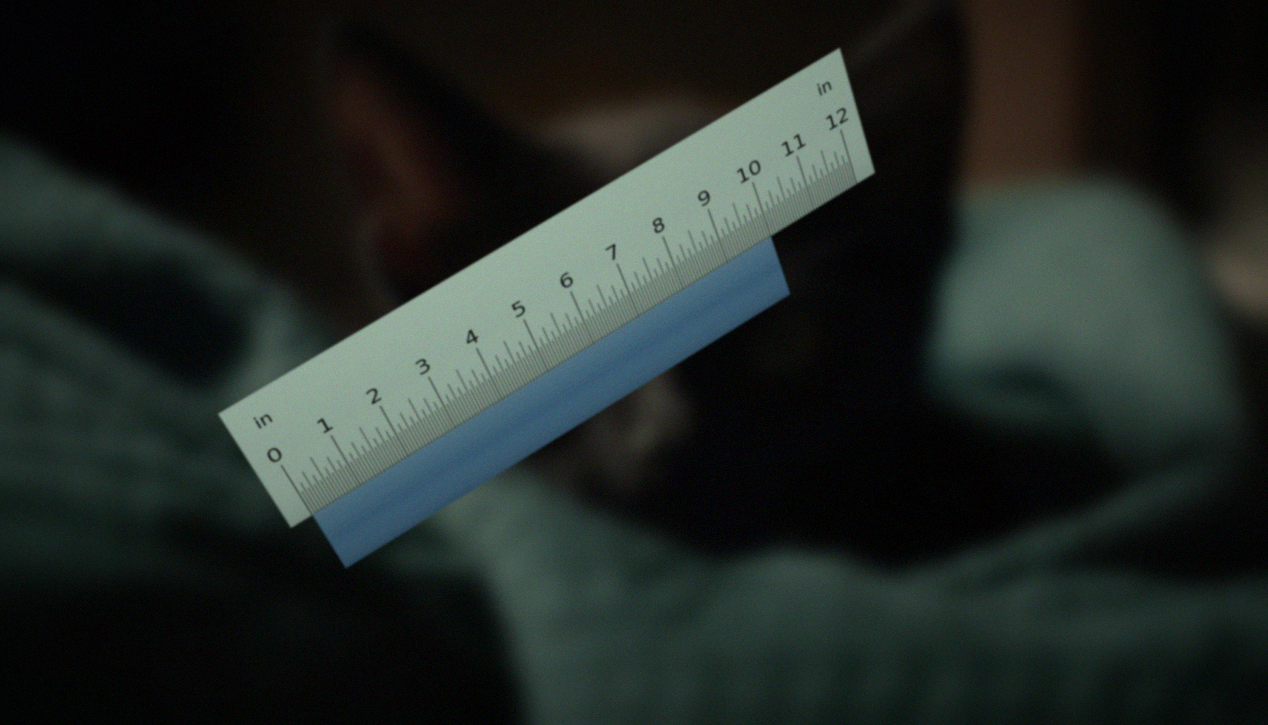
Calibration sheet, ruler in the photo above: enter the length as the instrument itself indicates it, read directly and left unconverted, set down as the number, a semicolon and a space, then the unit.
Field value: 10; in
